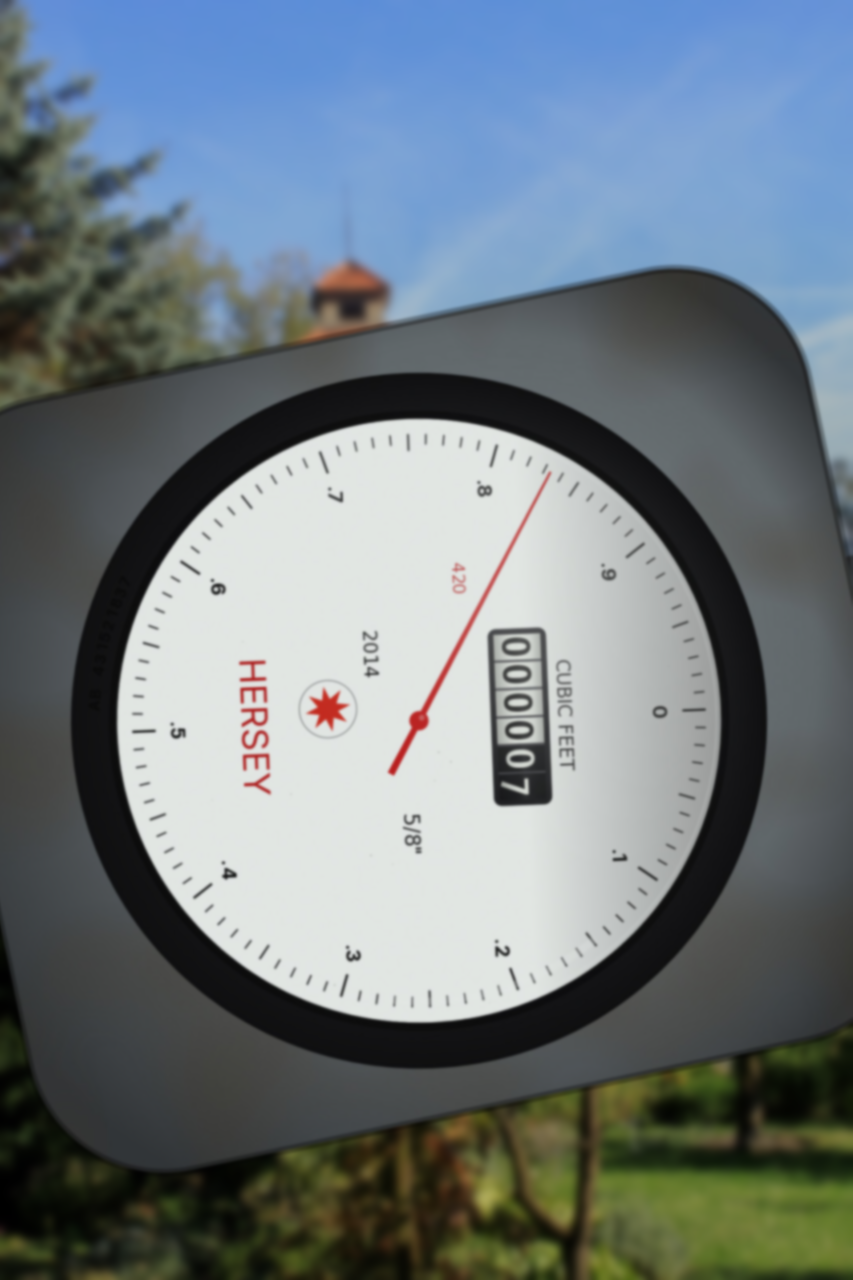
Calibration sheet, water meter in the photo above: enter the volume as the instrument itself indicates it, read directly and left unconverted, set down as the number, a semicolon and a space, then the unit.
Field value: 6.83; ft³
